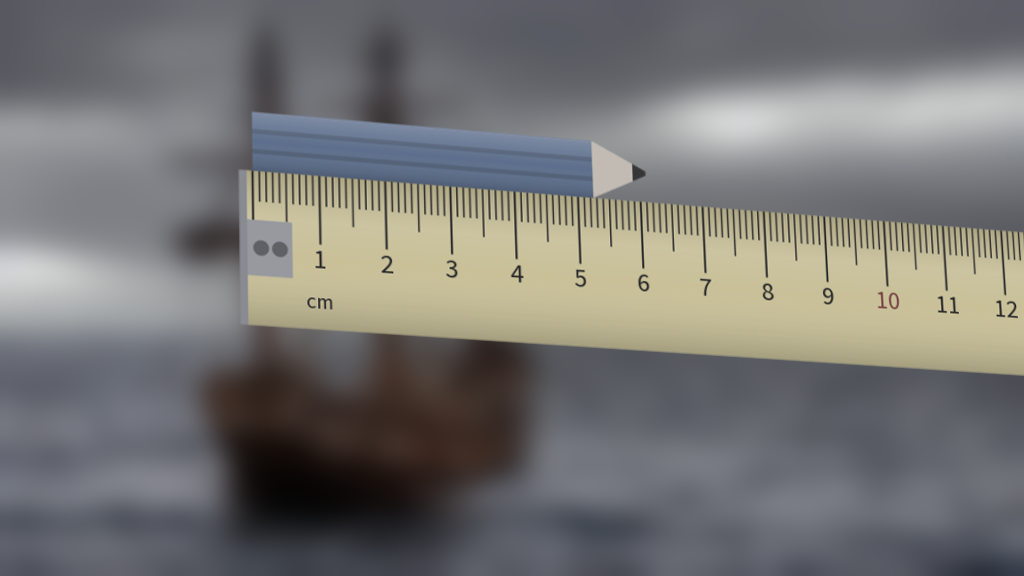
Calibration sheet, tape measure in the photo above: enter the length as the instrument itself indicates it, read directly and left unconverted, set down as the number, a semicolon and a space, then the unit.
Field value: 6.1; cm
